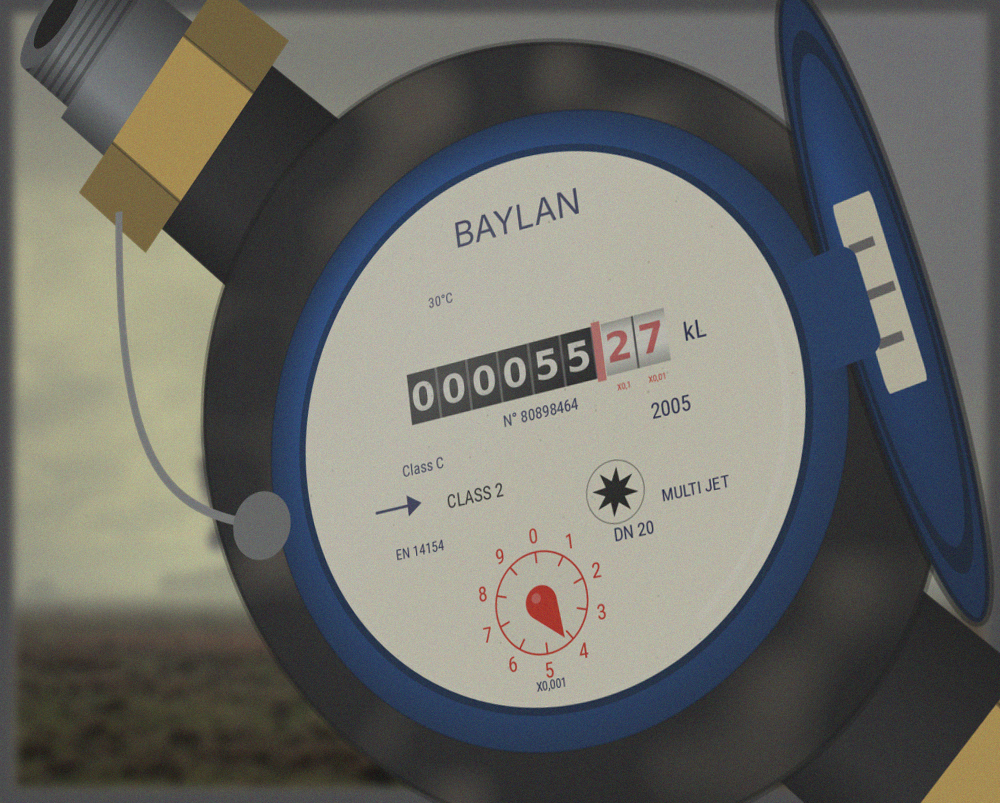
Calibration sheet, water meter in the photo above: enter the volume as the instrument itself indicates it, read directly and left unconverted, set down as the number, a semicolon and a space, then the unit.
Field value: 55.274; kL
